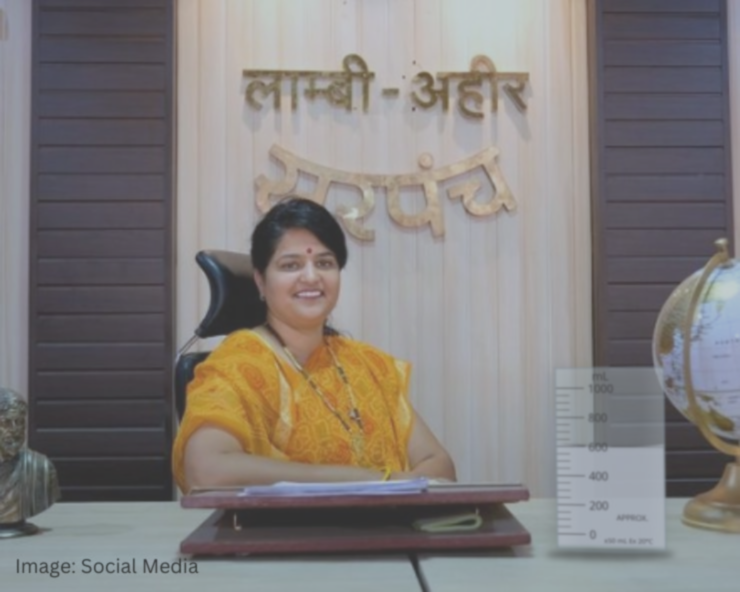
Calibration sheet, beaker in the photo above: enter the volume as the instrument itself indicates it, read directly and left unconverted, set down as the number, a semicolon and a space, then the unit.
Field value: 600; mL
